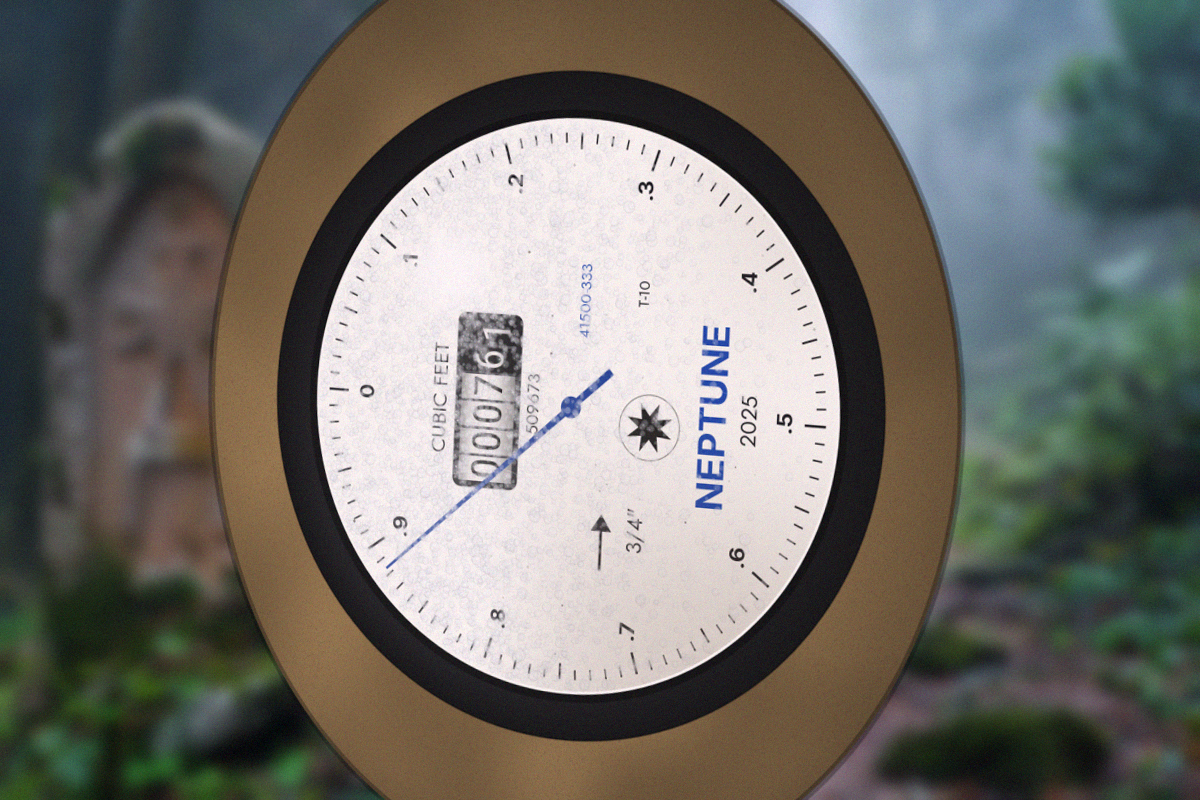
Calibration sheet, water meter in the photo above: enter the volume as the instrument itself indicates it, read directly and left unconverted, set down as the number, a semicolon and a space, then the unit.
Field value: 760.88; ft³
